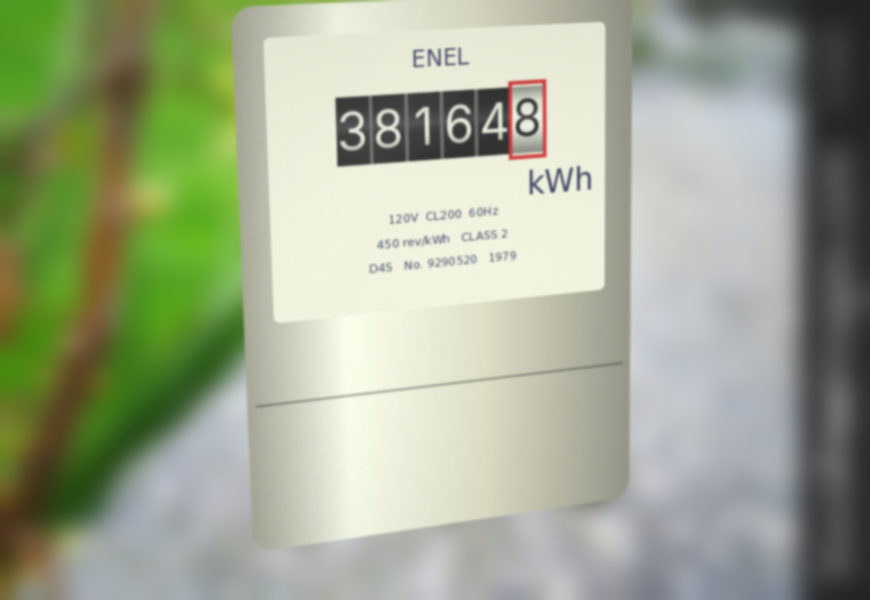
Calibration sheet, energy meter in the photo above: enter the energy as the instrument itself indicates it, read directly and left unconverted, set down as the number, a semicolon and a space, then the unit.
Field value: 38164.8; kWh
